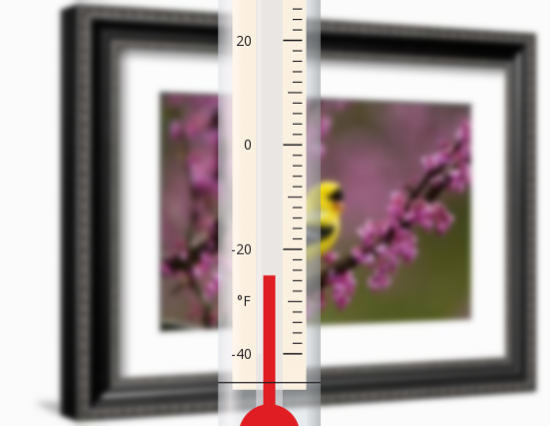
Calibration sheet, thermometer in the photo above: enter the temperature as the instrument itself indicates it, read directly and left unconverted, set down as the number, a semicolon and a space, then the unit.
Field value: -25; °F
